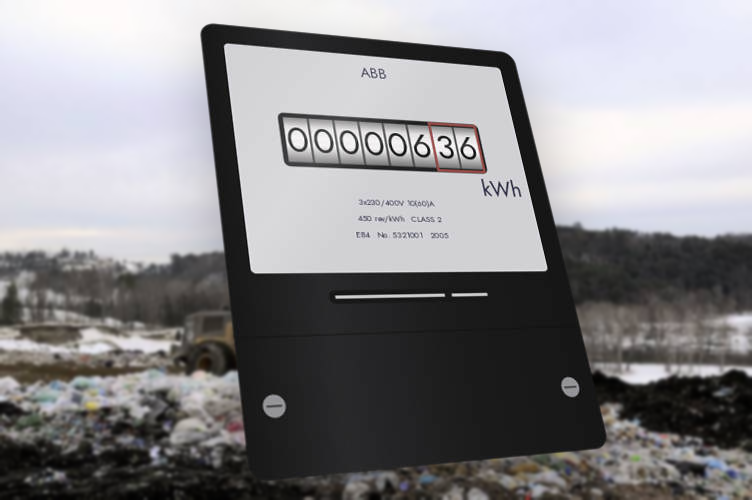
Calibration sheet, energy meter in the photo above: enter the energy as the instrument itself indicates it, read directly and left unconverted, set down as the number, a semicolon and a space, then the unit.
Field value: 6.36; kWh
